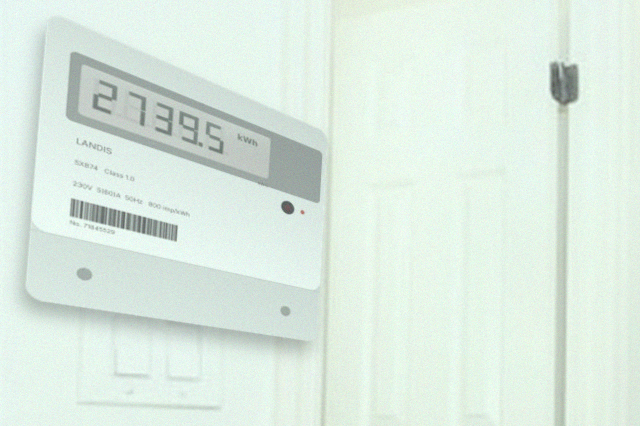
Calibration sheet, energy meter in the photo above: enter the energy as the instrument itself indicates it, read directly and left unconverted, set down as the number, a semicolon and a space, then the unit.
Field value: 2739.5; kWh
